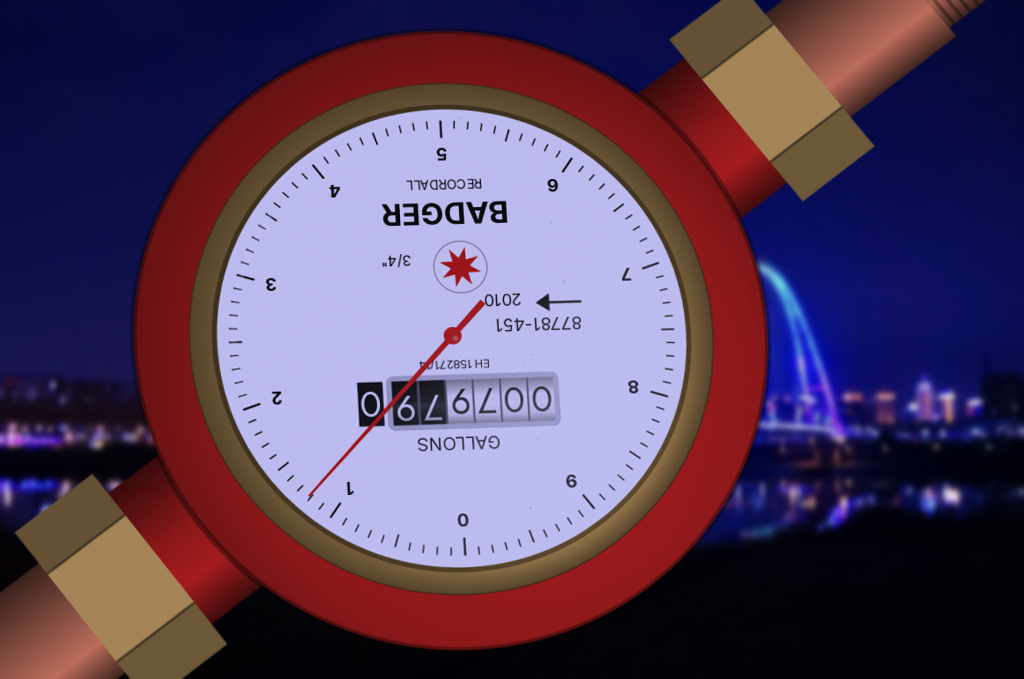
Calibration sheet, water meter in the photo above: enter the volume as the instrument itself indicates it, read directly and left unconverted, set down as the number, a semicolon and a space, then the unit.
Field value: 79791.2; gal
